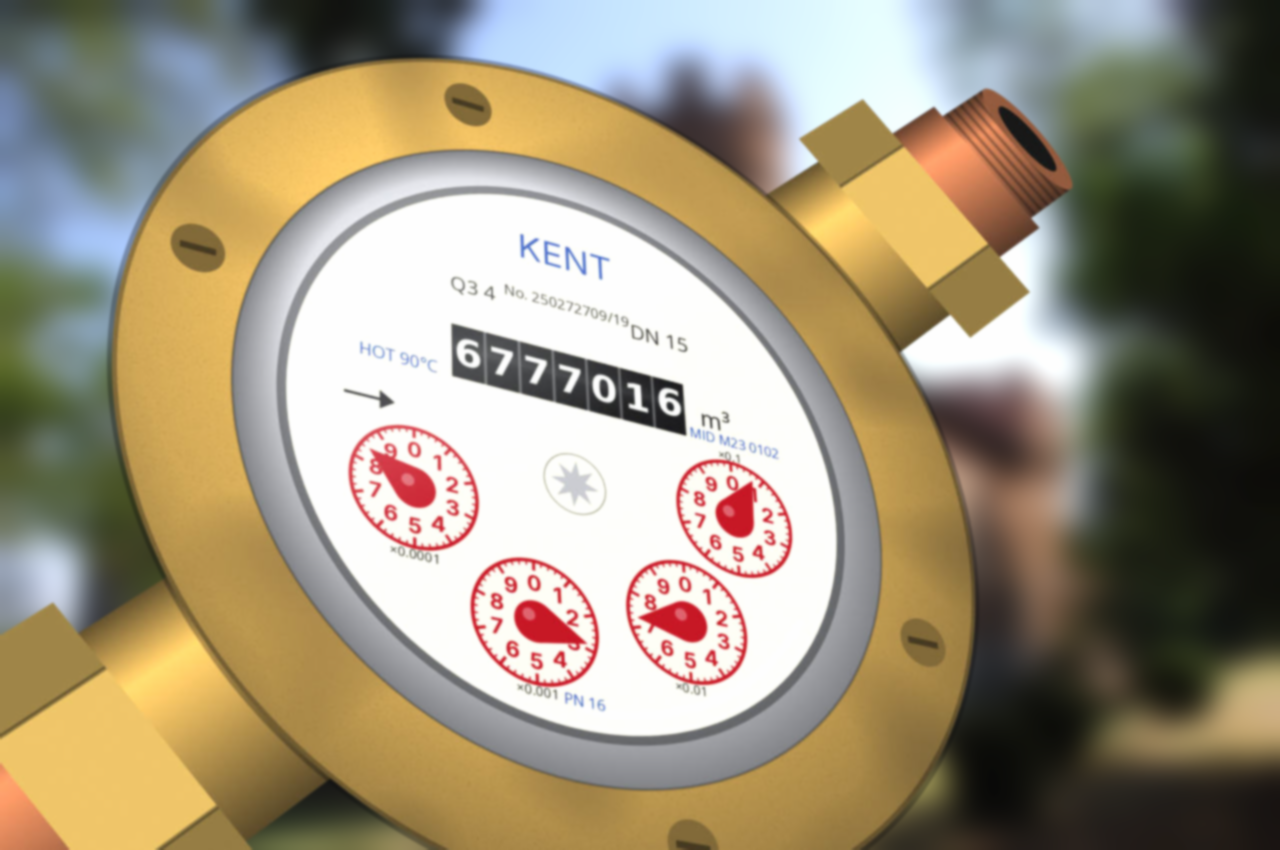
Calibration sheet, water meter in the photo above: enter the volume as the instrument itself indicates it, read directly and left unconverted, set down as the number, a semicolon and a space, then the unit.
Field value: 6777016.0728; m³
